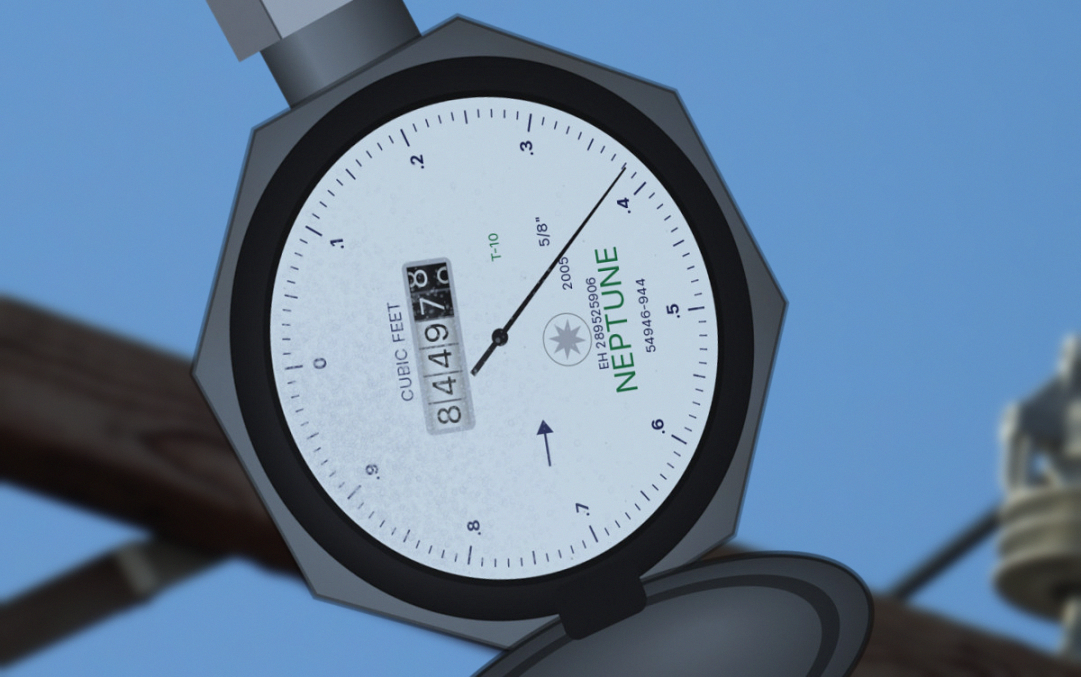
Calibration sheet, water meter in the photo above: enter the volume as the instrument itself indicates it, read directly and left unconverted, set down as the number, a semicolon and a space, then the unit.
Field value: 844978.38; ft³
